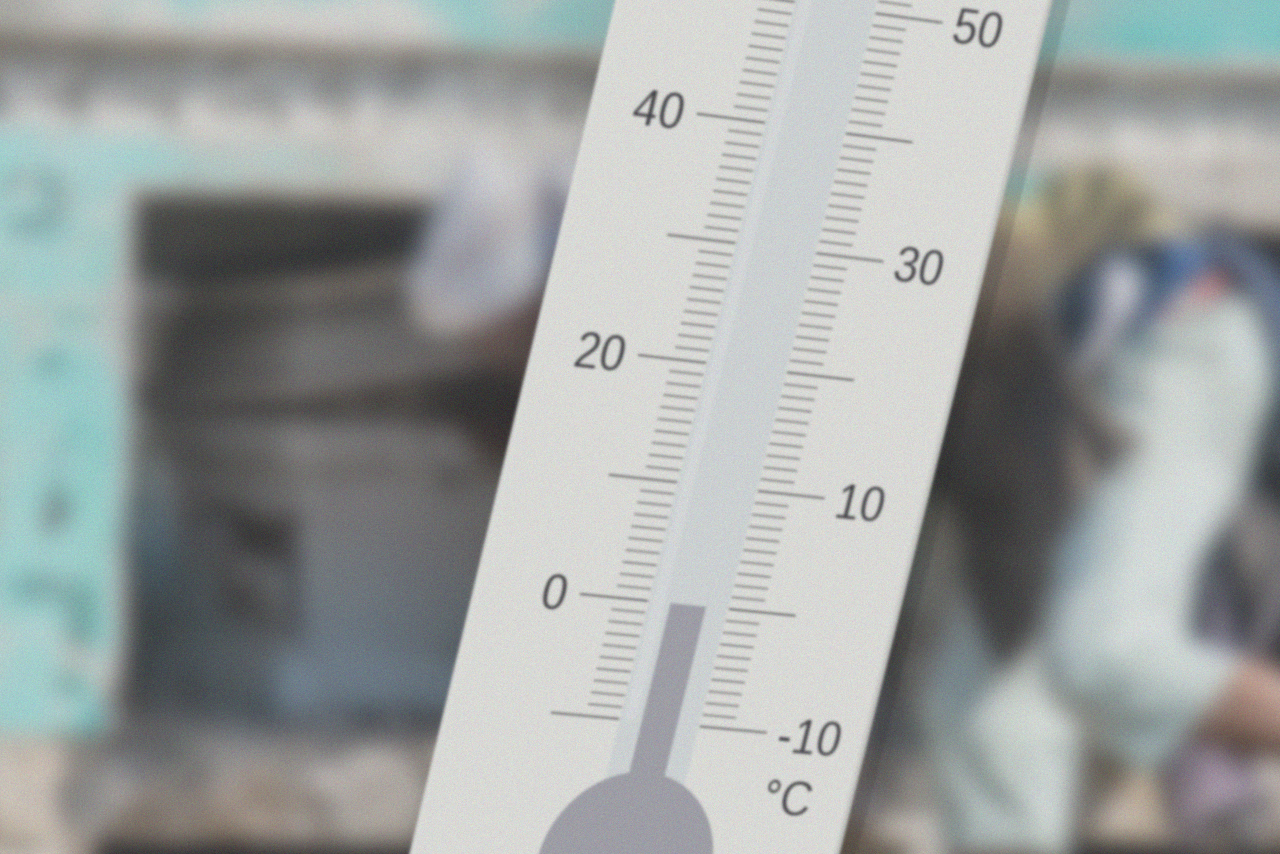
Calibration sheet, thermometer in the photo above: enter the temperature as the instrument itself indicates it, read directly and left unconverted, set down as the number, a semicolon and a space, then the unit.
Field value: 0; °C
